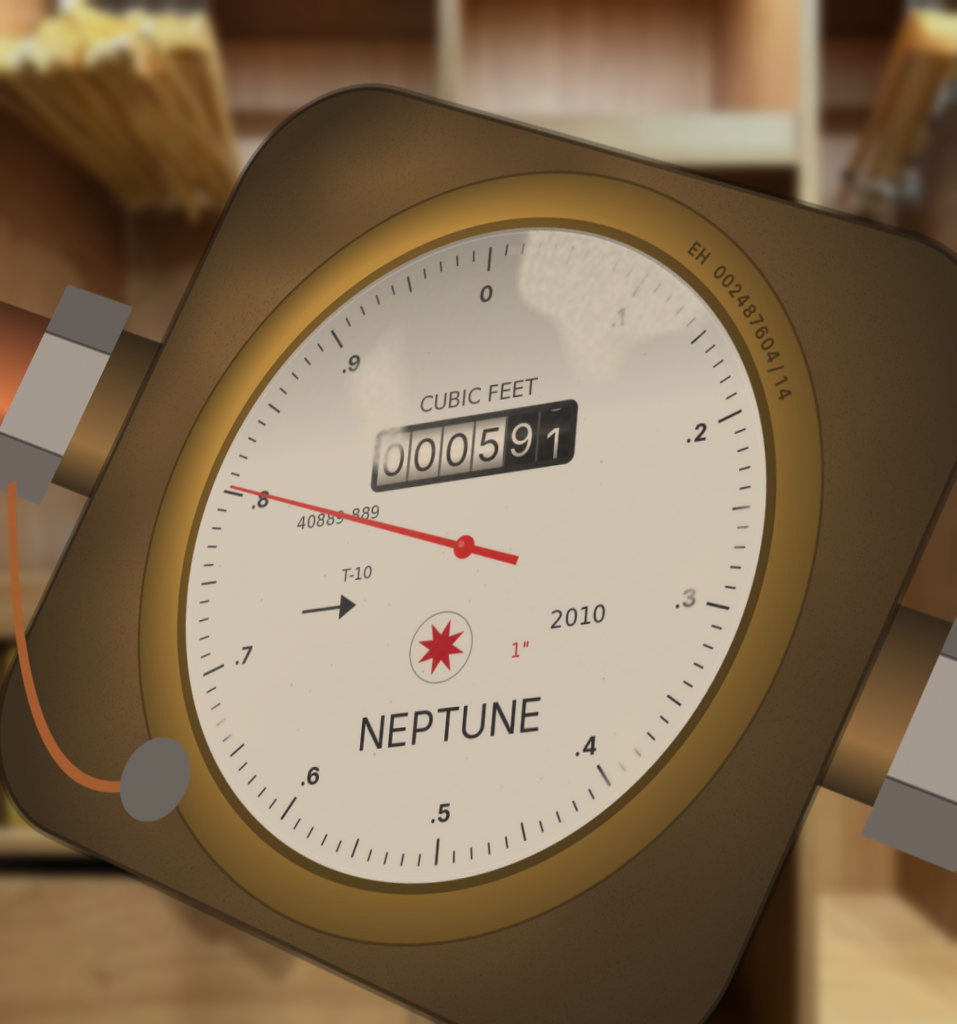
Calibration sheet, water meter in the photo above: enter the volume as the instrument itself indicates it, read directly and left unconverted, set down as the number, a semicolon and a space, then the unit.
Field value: 590.80; ft³
